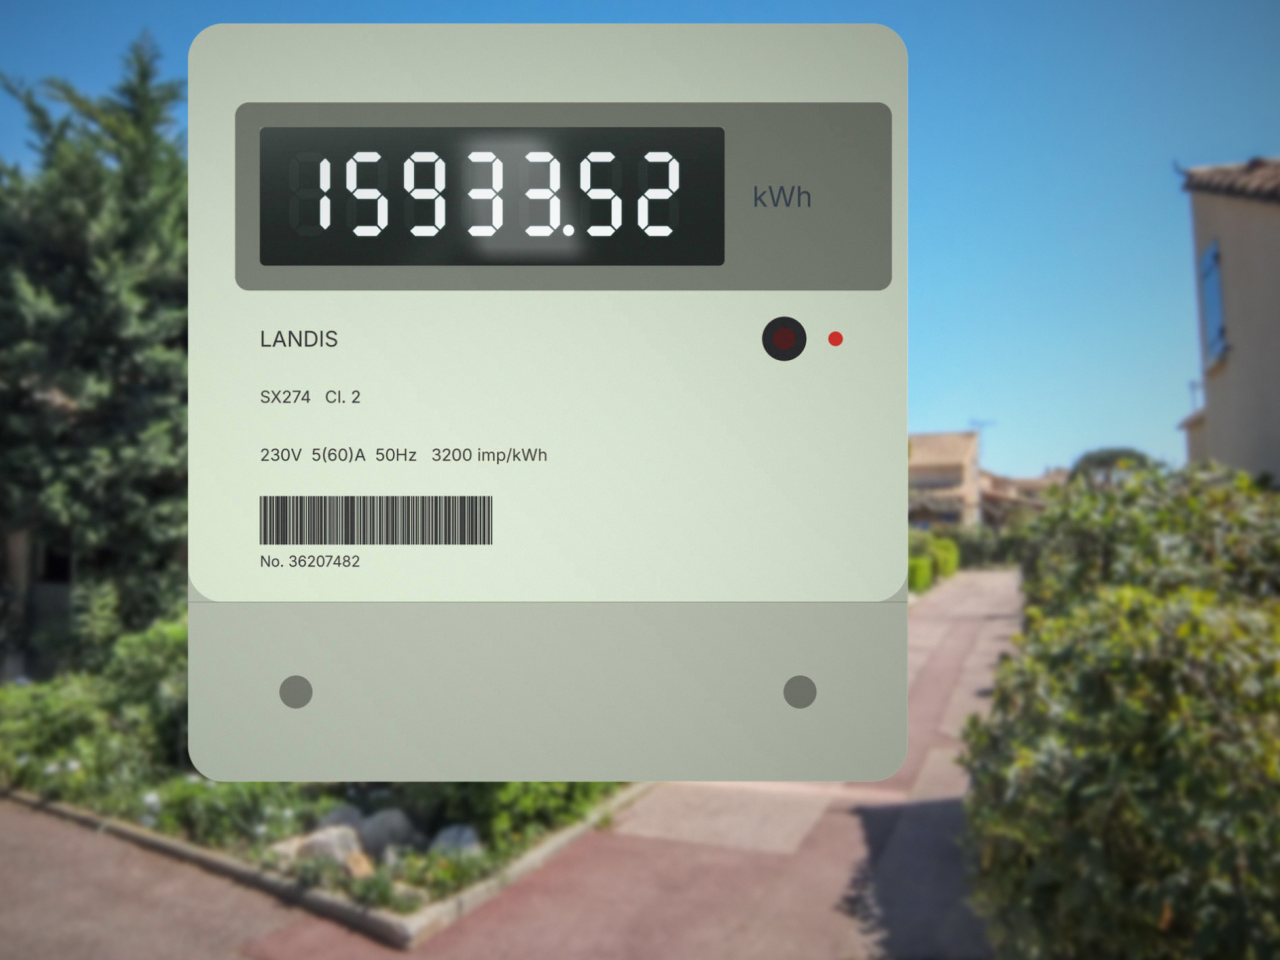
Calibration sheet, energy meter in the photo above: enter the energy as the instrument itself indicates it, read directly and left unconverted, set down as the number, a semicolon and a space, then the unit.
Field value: 15933.52; kWh
